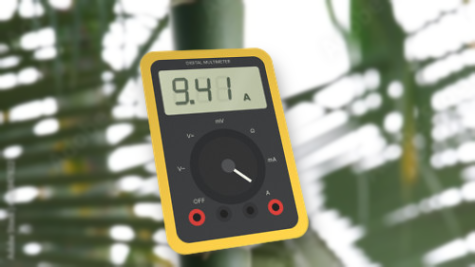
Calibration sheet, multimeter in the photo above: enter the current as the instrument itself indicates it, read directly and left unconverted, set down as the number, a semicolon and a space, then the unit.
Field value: 9.41; A
